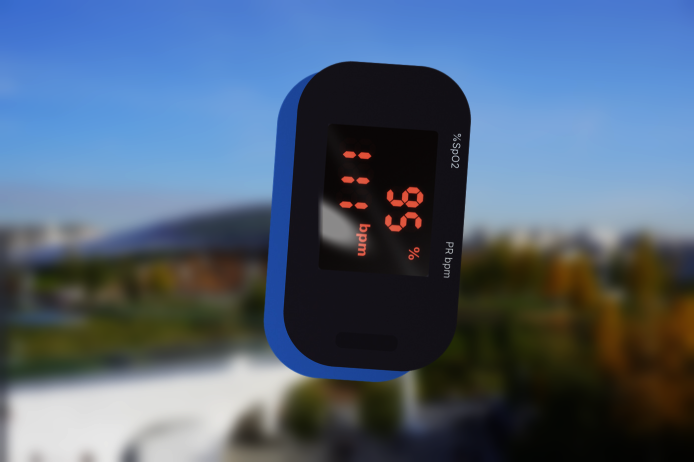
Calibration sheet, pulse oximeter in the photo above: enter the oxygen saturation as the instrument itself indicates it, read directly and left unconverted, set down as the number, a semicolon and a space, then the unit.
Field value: 95; %
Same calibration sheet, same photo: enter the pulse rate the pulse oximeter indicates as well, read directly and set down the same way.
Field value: 111; bpm
